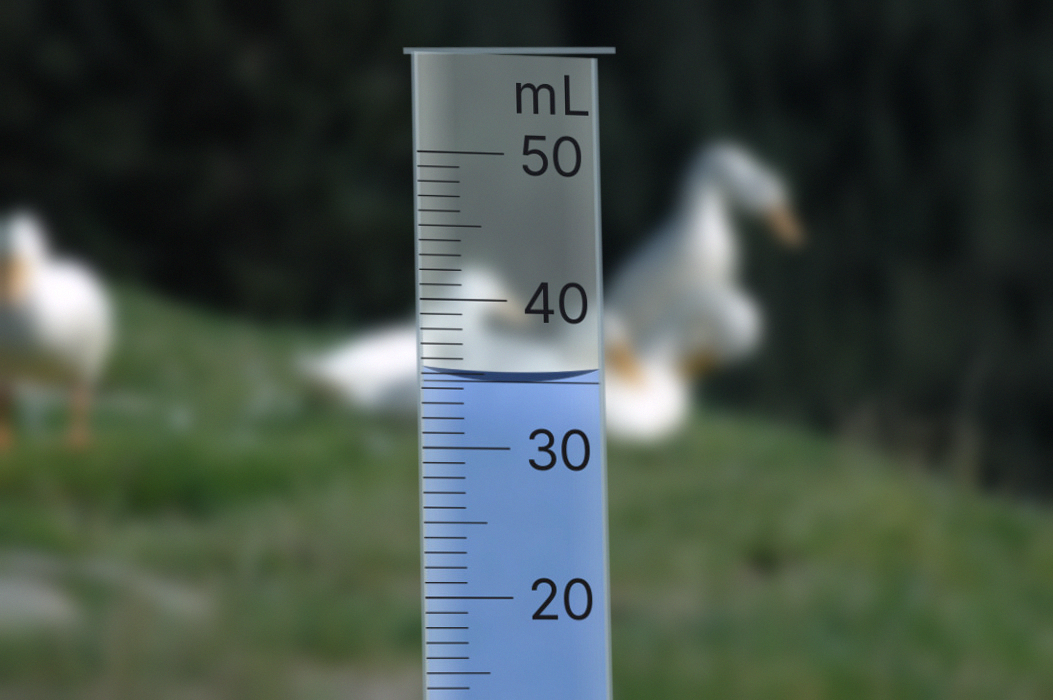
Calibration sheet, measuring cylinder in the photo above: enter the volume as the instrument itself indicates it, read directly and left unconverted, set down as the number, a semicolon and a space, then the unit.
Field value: 34.5; mL
